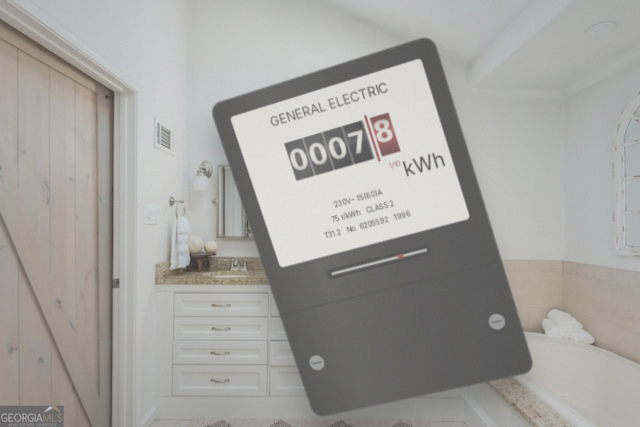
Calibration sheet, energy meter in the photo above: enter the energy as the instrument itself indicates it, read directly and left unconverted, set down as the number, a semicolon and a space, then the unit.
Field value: 7.8; kWh
